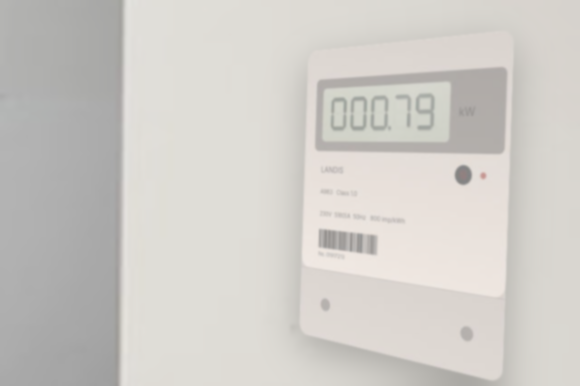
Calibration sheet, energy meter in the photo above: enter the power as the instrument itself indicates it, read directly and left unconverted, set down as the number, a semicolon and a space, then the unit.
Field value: 0.79; kW
